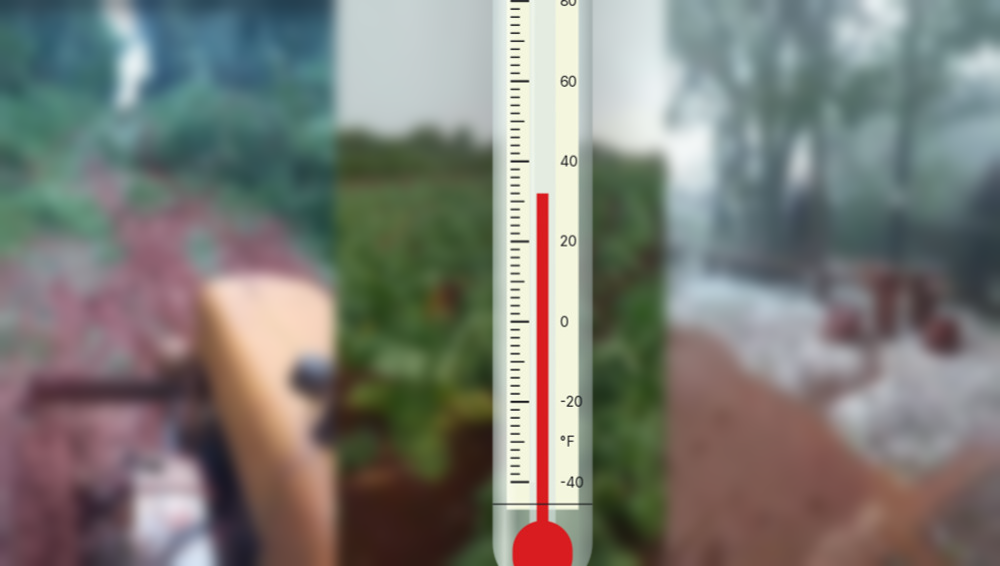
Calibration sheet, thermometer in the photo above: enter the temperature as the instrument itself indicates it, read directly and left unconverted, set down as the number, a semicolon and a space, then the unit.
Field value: 32; °F
